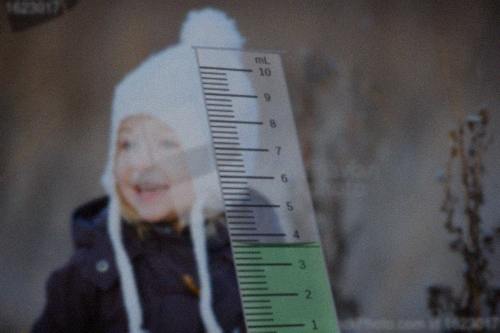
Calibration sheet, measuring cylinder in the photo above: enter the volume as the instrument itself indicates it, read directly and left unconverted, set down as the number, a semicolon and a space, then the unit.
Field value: 3.6; mL
